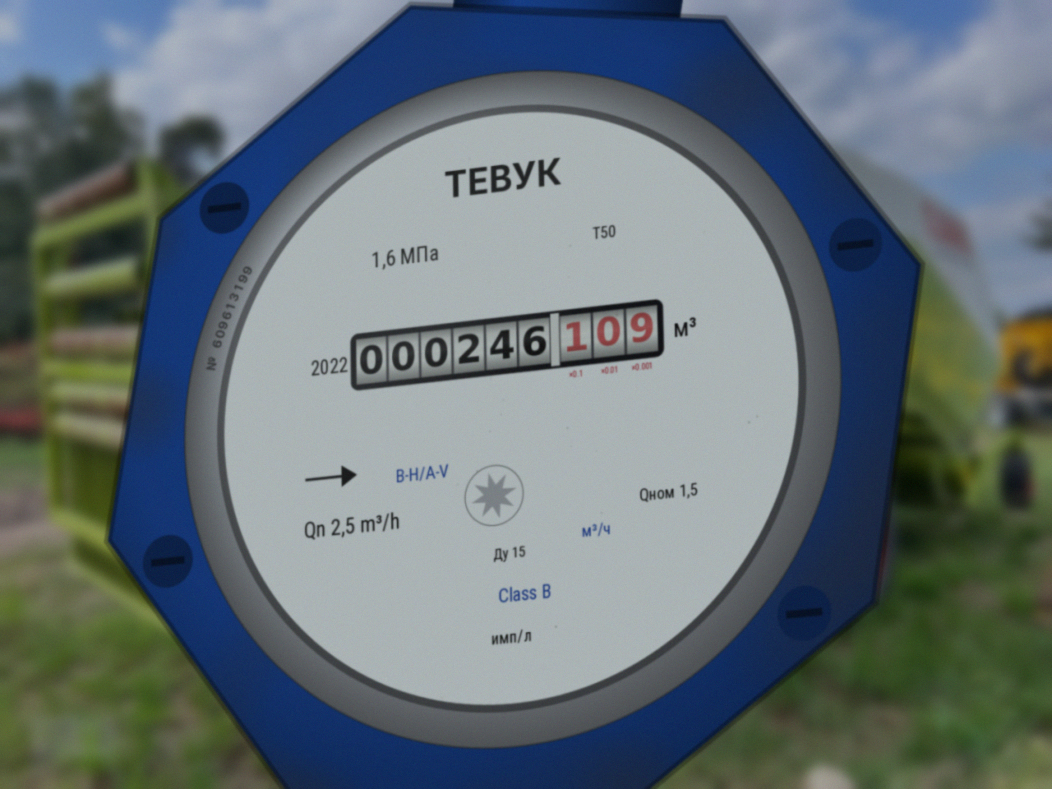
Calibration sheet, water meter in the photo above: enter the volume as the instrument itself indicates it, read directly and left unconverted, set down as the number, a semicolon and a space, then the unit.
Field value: 246.109; m³
